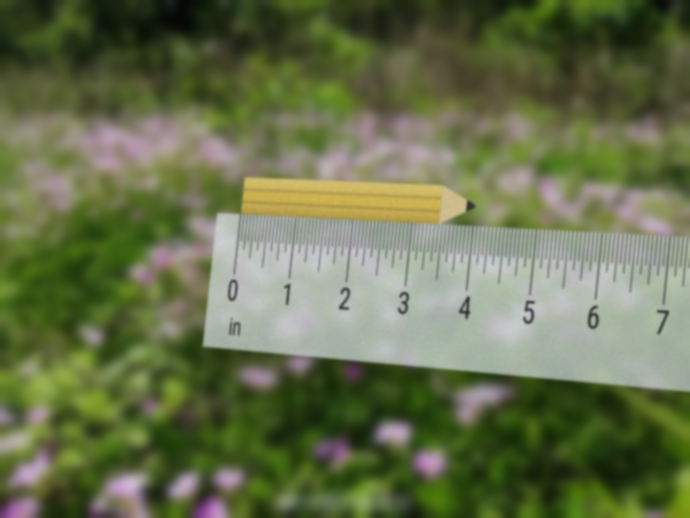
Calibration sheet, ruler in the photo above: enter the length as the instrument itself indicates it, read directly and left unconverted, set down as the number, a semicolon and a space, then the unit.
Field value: 4; in
